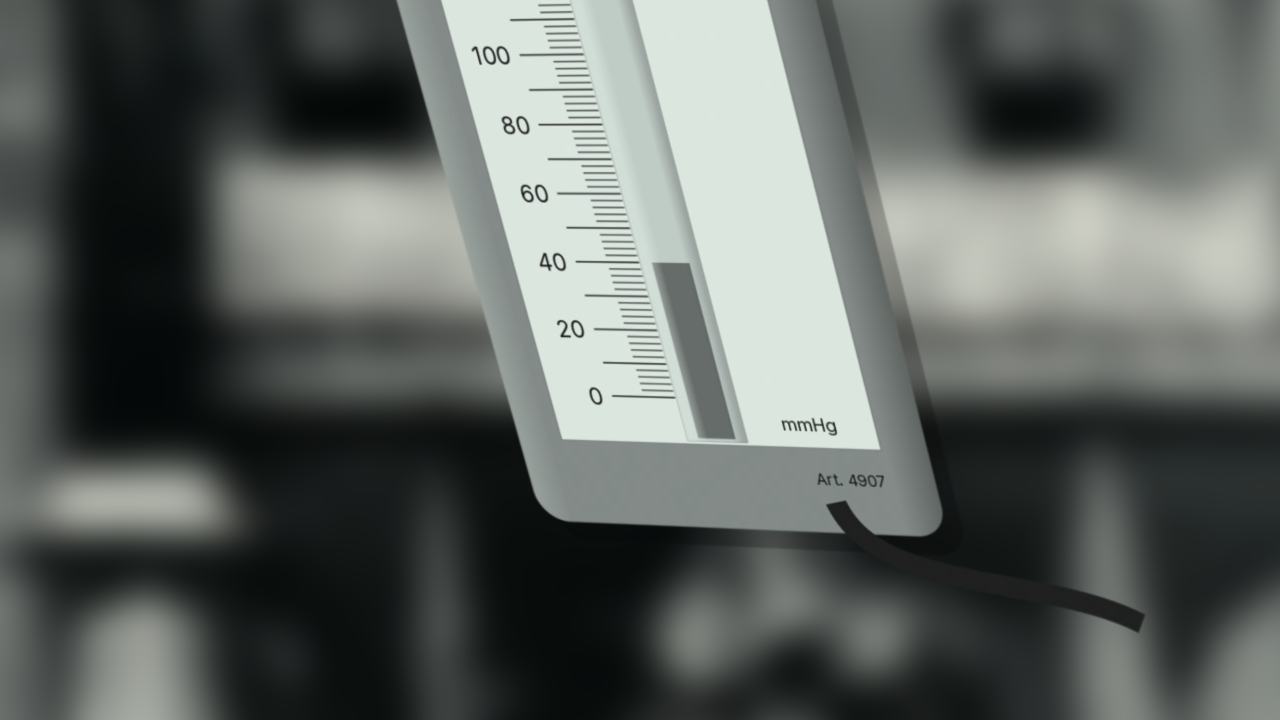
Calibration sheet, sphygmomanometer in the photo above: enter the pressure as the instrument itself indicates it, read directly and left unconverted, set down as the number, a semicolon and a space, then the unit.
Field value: 40; mmHg
